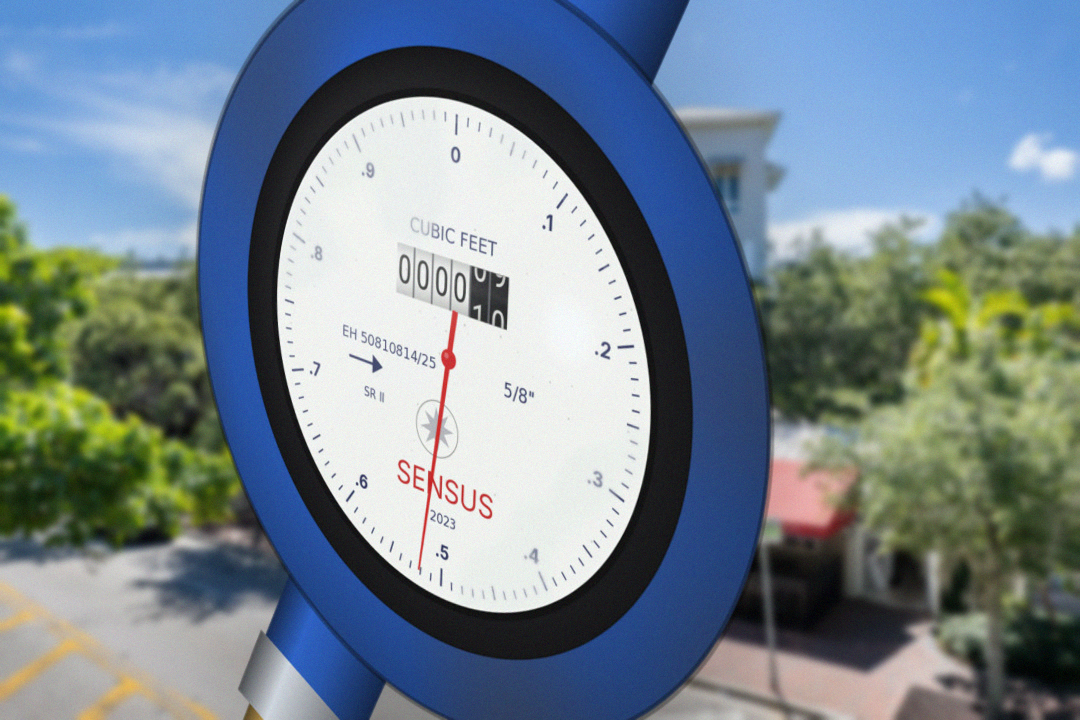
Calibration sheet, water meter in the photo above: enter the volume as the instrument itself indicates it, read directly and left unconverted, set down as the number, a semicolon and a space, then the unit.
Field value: 9.52; ft³
